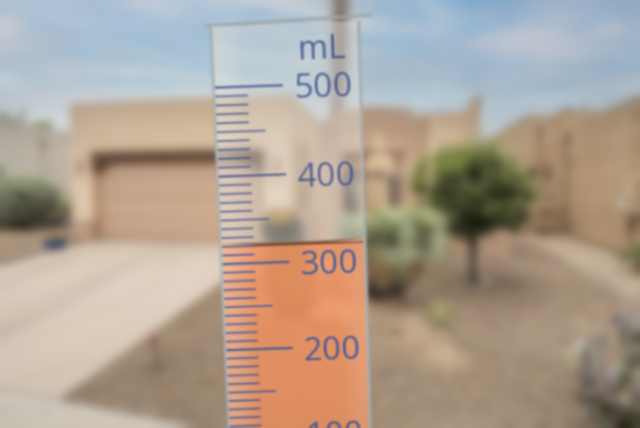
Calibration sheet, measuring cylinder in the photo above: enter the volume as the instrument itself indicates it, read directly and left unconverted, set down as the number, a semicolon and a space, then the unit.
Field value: 320; mL
